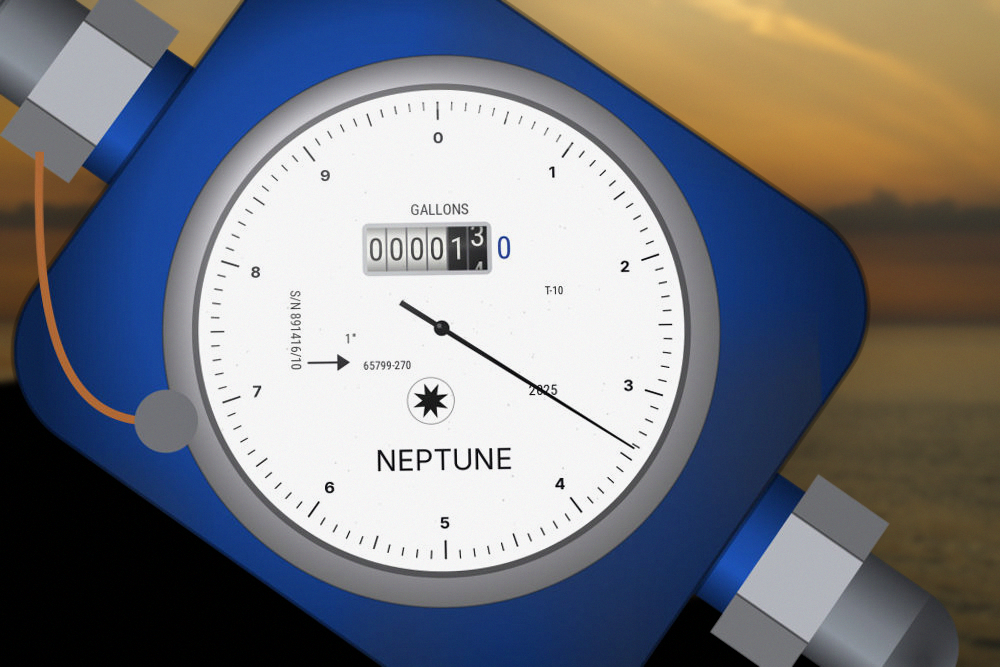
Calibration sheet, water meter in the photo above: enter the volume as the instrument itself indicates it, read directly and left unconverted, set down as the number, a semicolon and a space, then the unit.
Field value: 133.4; gal
